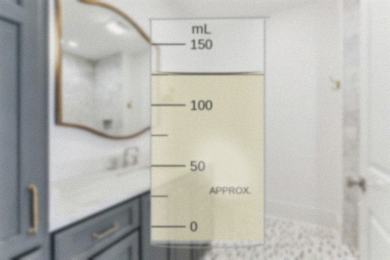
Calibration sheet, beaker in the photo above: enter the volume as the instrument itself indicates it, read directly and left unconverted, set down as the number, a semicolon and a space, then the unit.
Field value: 125; mL
